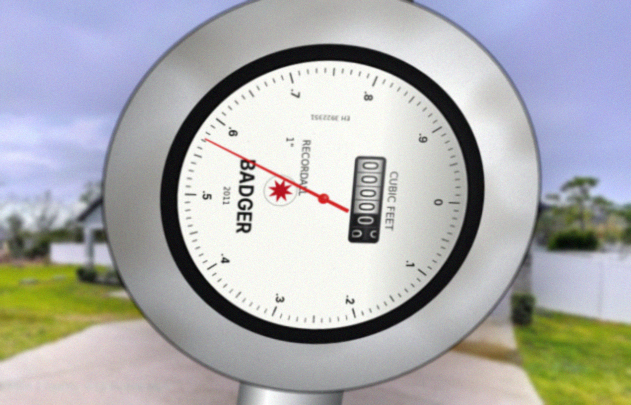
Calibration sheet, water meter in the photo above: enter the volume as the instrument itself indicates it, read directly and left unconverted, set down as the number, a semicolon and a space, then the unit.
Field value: 8.57; ft³
